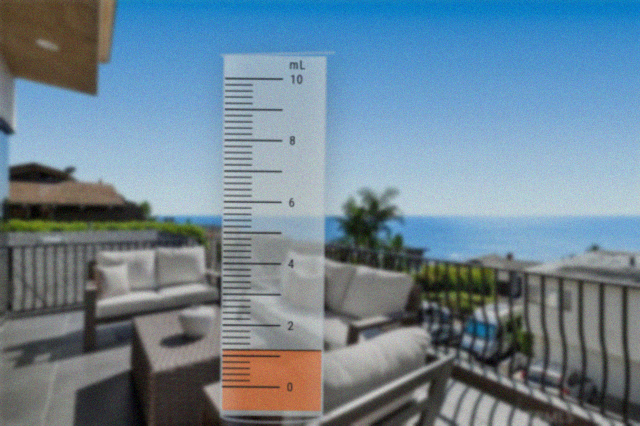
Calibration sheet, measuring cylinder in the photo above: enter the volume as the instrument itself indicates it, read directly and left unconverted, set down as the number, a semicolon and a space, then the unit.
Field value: 1.2; mL
